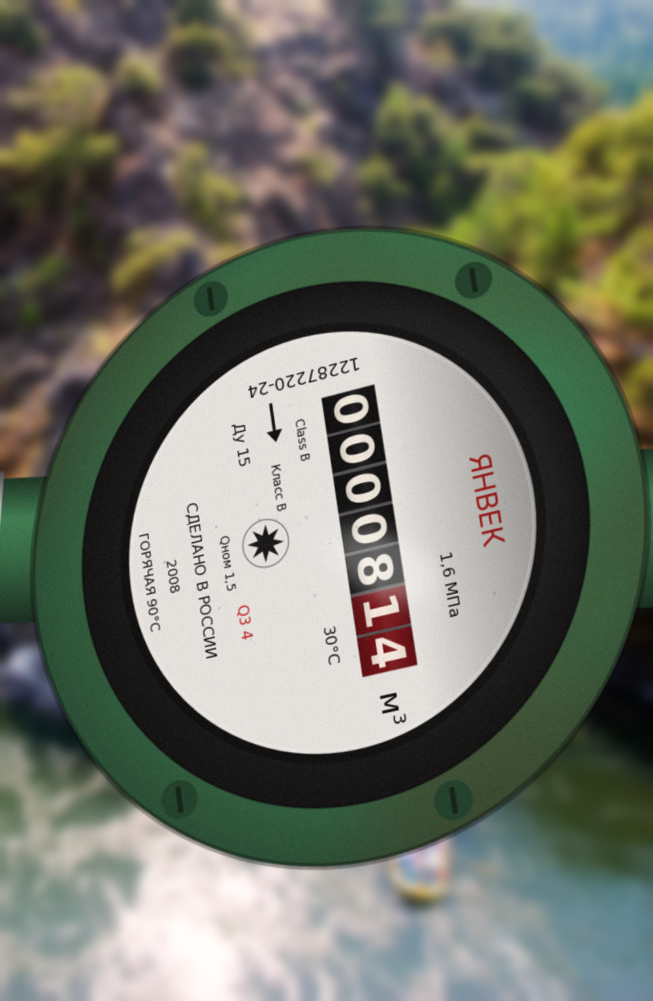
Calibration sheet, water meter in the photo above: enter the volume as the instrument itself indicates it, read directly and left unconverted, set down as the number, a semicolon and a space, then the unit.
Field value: 8.14; m³
